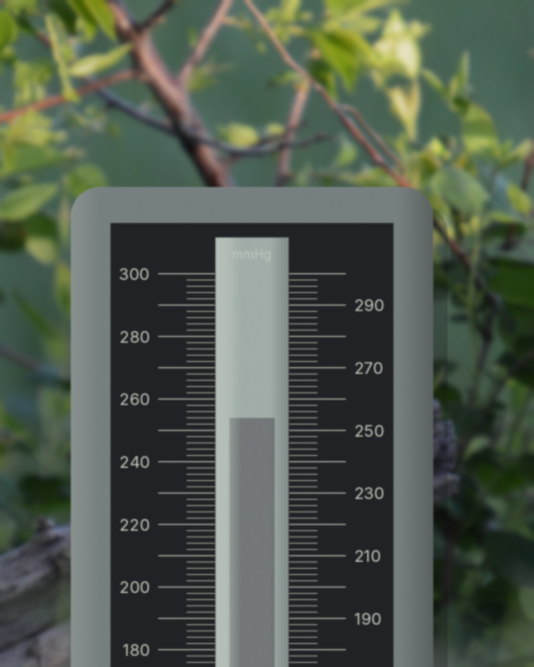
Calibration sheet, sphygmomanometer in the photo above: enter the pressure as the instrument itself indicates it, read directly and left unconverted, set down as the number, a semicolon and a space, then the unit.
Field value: 254; mmHg
